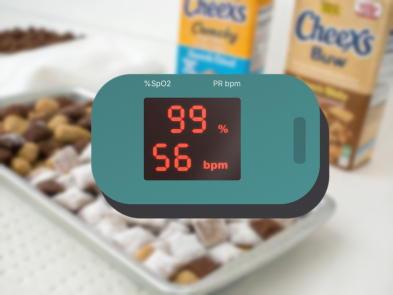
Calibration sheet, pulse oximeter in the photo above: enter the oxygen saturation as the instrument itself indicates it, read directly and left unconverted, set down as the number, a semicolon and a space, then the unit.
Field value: 99; %
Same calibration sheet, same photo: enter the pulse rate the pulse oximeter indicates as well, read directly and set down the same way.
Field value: 56; bpm
